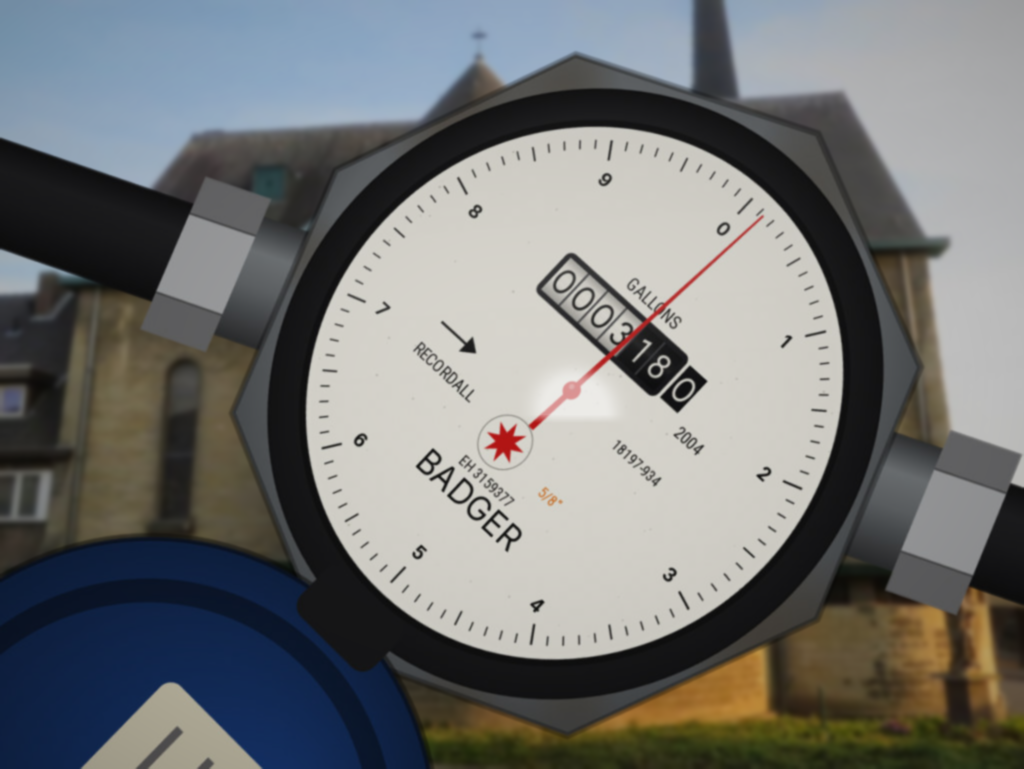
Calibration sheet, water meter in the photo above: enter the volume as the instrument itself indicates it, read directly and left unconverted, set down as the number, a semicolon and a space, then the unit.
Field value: 3180.1; gal
